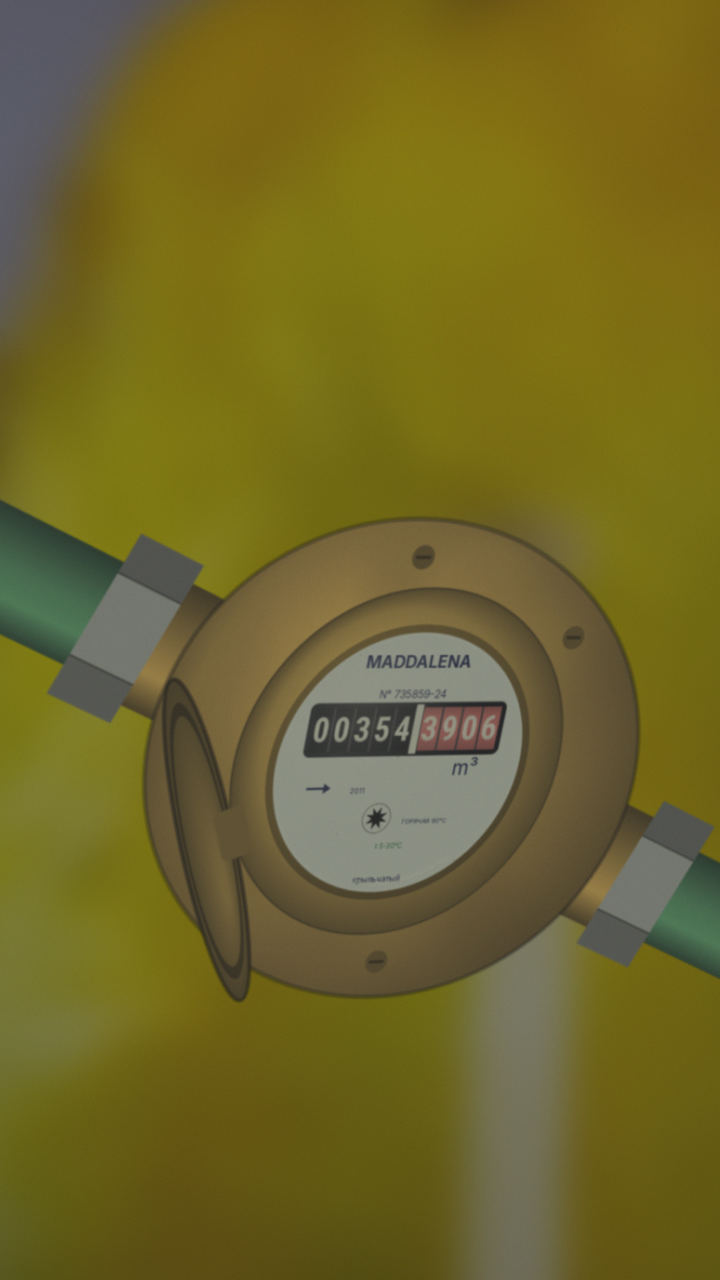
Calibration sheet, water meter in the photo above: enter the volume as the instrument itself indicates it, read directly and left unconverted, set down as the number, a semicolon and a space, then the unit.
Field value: 354.3906; m³
